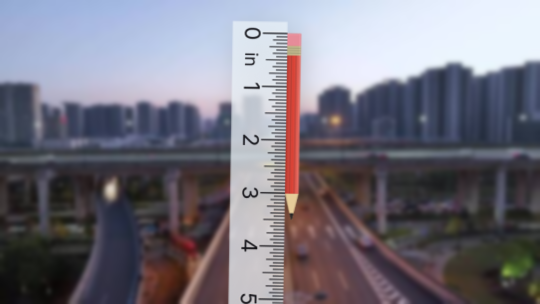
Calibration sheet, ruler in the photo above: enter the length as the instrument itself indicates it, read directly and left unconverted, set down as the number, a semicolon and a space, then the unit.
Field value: 3.5; in
